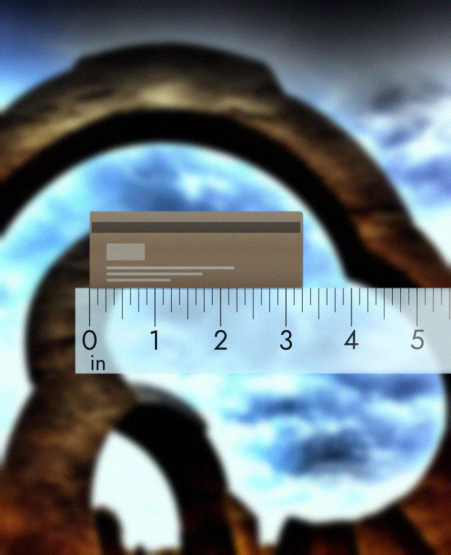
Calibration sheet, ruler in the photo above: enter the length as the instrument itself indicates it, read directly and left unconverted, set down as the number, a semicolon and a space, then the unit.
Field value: 3.25; in
